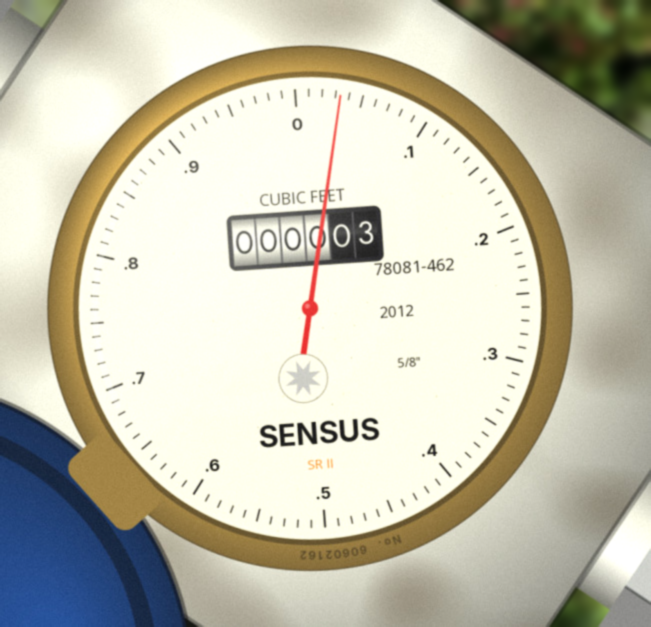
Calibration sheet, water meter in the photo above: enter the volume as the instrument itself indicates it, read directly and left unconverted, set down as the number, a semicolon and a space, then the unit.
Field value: 3.03; ft³
